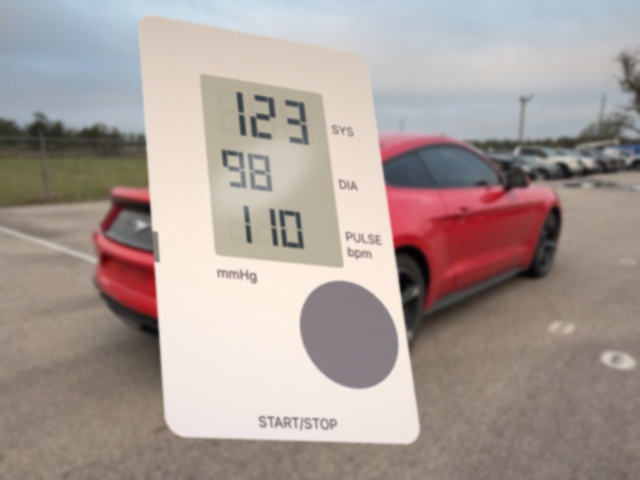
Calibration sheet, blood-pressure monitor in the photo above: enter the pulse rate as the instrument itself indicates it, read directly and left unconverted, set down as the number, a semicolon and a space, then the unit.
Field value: 110; bpm
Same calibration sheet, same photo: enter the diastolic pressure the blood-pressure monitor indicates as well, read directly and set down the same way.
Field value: 98; mmHg
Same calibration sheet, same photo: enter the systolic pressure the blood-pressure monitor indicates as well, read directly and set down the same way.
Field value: 123; mmHg
